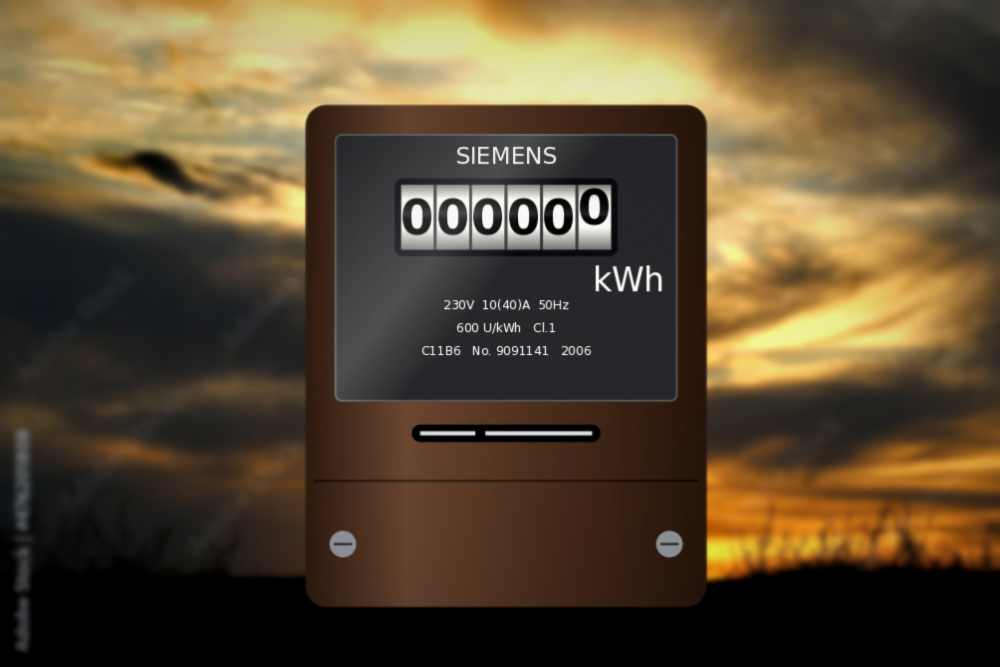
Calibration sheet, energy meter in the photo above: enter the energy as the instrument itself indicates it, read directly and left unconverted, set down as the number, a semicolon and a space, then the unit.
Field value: 0; kWh
